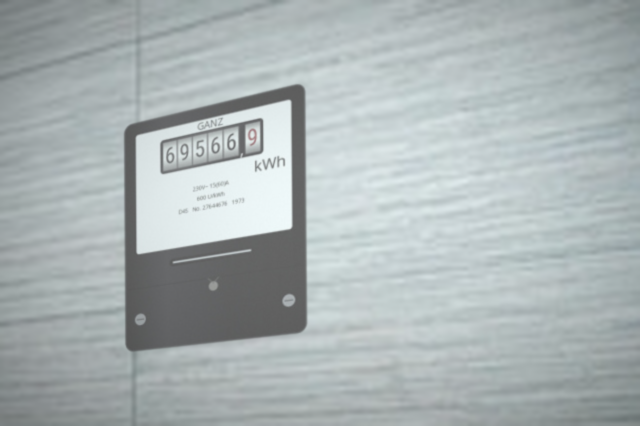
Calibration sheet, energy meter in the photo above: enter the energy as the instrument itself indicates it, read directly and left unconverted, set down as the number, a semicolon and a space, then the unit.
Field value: 69566.9; kWh
